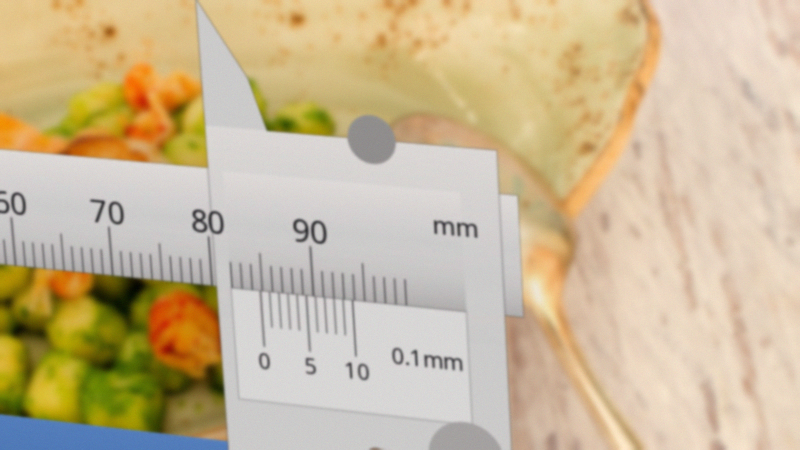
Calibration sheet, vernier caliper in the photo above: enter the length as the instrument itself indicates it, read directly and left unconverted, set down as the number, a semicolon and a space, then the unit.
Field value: 84.8; mm
